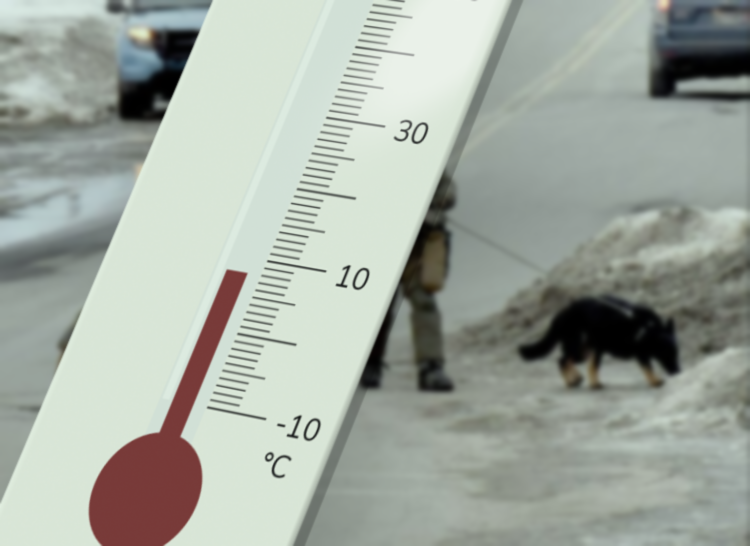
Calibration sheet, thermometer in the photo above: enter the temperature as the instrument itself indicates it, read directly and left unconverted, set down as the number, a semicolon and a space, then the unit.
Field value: 8; °C
